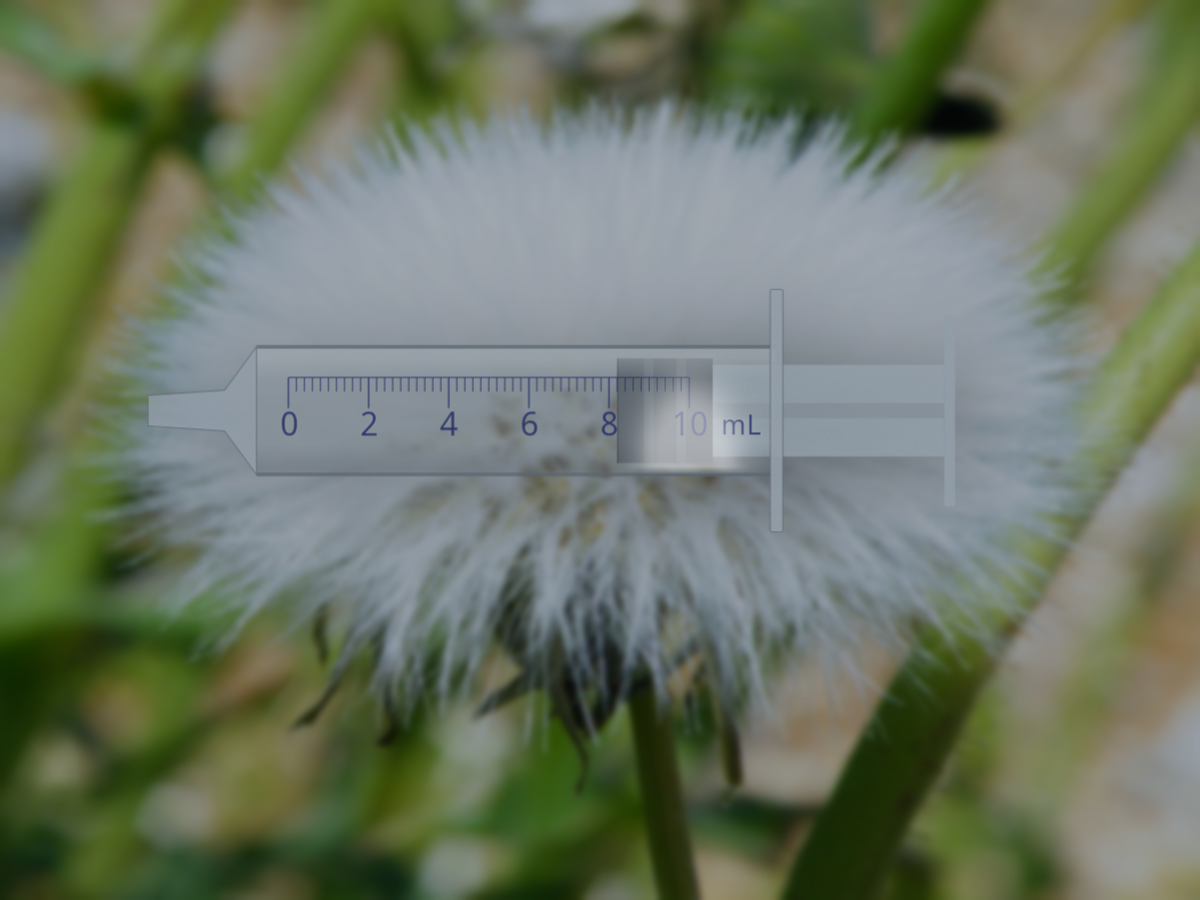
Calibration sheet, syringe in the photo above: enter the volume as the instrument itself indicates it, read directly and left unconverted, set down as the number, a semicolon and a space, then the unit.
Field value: 8.2; mL
